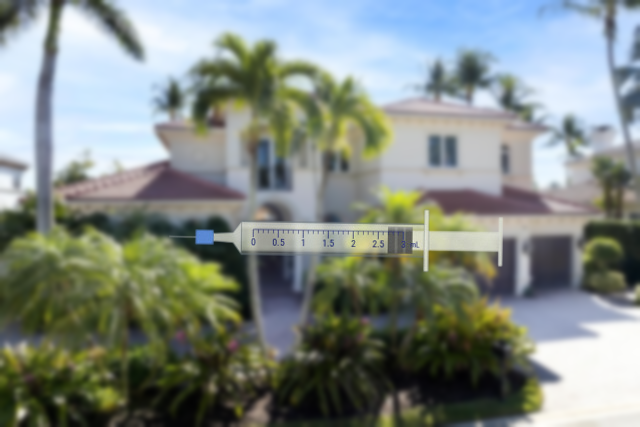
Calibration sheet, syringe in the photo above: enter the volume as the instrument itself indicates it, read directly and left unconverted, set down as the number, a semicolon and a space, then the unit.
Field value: 2.7; mL
